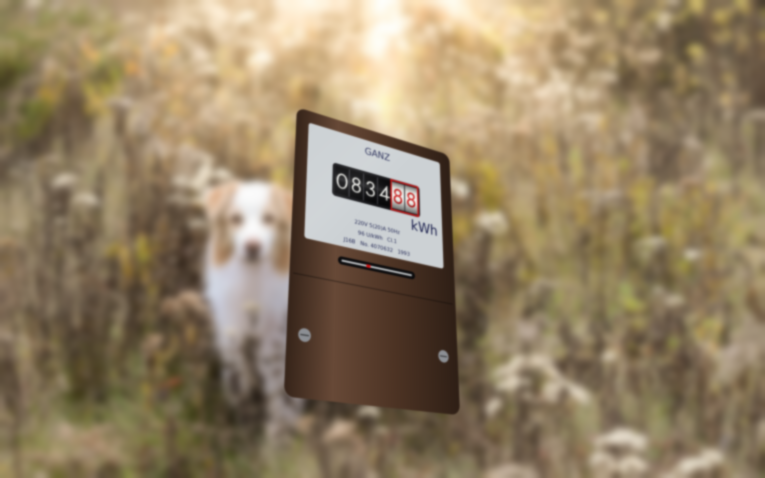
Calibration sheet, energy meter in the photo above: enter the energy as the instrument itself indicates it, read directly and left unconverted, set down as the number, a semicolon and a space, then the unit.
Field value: 834.88; kWh
